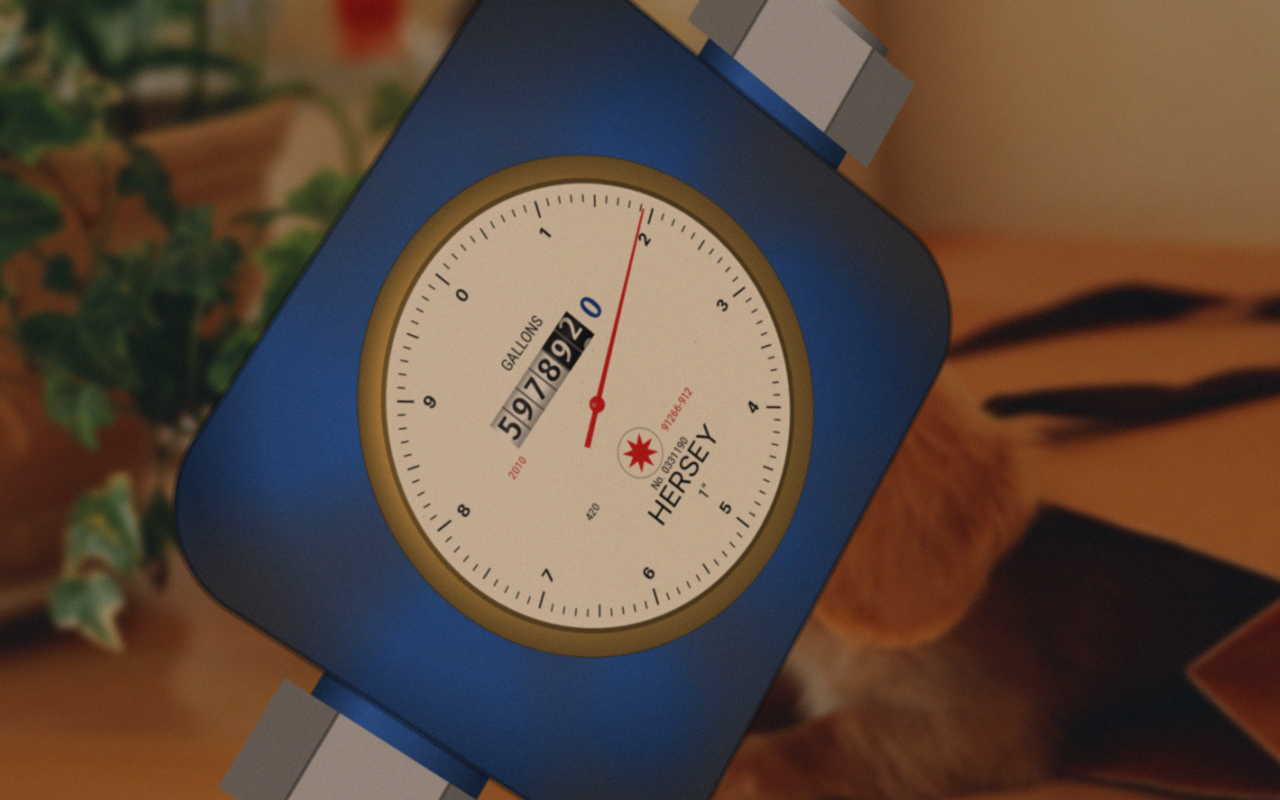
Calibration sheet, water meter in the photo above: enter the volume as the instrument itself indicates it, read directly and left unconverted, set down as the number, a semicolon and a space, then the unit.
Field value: 5978921.9; gal
